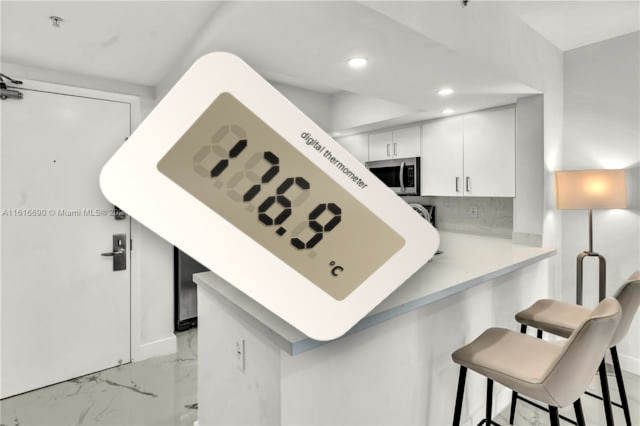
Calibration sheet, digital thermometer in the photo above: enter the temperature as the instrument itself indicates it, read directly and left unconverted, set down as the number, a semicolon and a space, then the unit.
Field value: 176.9; °C
